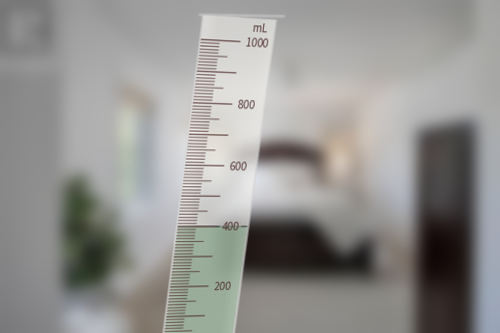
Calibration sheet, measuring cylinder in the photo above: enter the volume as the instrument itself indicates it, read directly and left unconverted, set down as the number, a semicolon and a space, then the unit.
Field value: 400; mL
